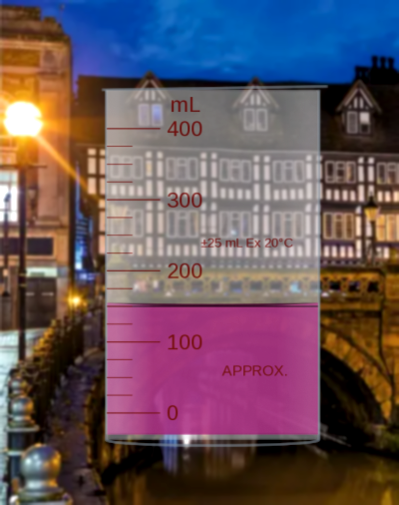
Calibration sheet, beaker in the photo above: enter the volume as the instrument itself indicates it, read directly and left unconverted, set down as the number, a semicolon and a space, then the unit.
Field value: 150; mL
